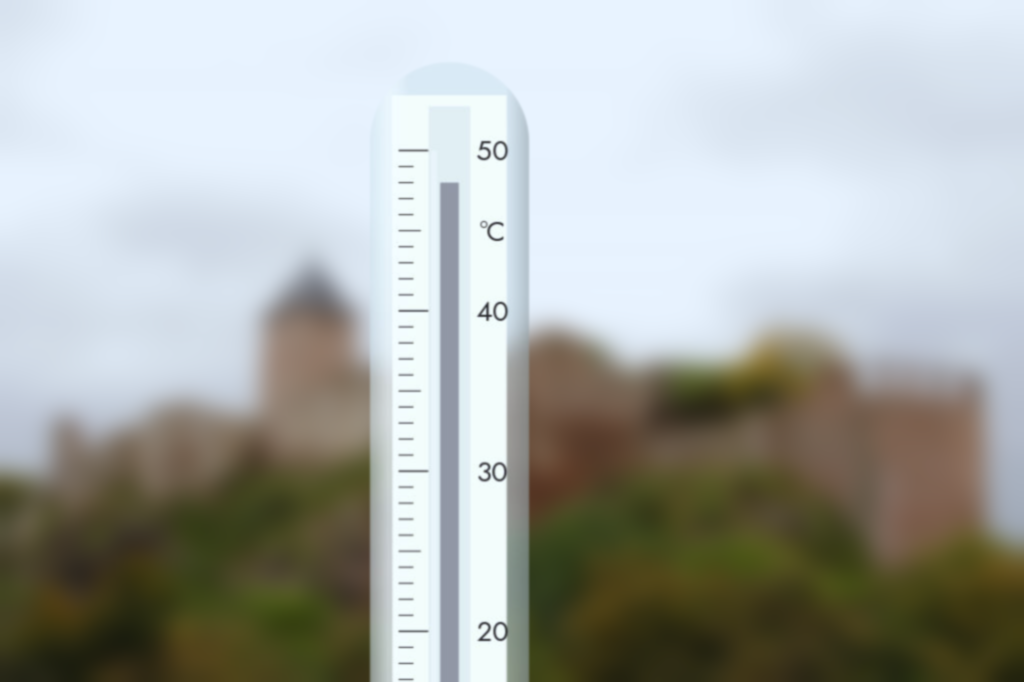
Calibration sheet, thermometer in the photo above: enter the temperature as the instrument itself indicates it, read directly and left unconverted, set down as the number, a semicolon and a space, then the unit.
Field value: 48; °C
